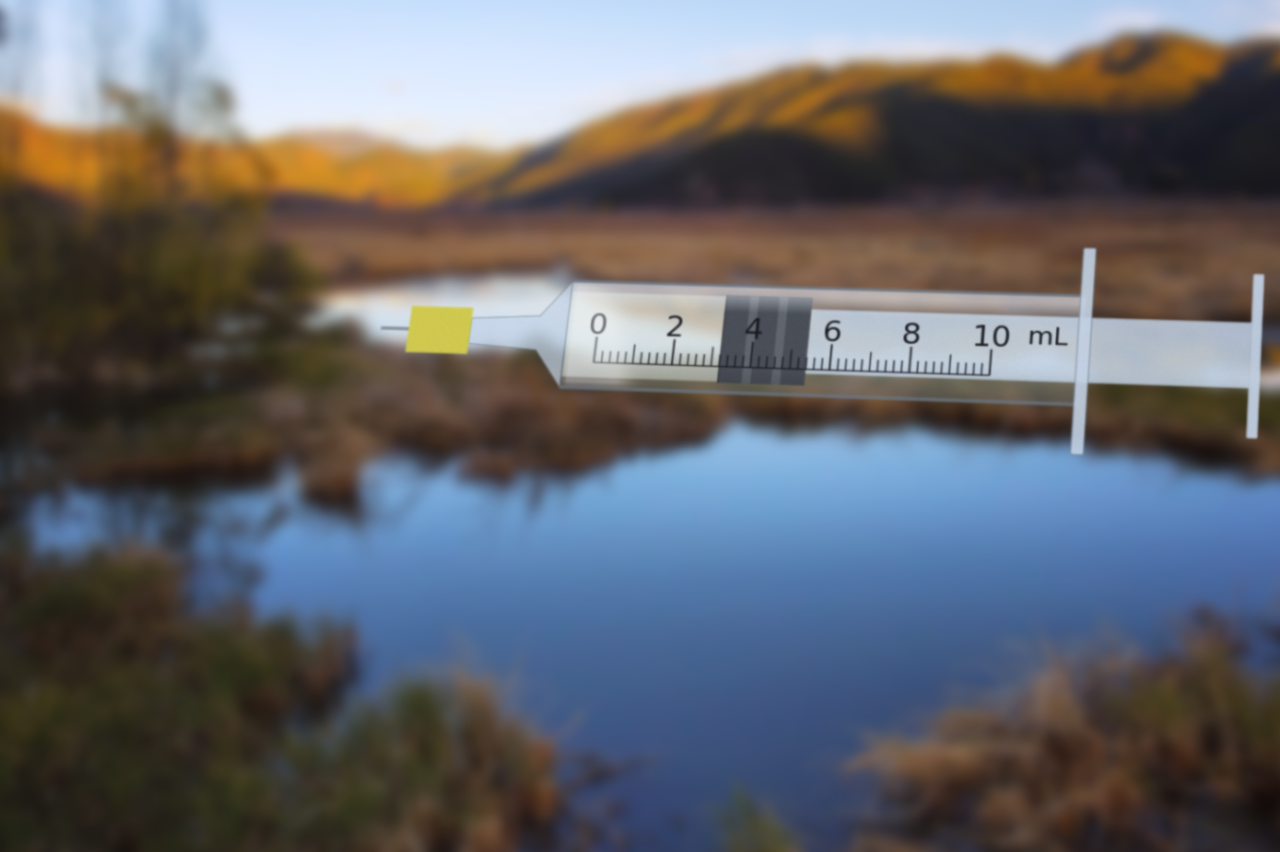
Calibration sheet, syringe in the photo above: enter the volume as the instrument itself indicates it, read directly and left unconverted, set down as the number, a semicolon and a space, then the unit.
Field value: 3.2; mL
